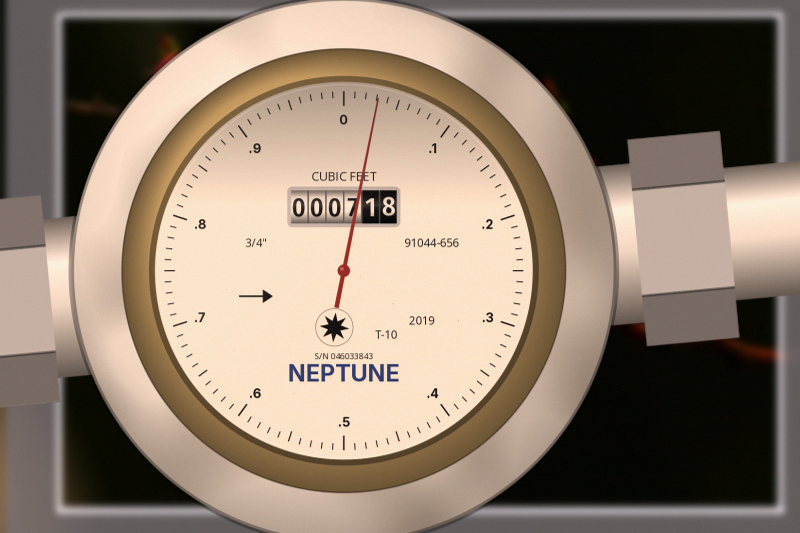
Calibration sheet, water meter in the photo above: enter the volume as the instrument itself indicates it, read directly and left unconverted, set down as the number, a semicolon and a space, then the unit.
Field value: 718.03; ft³
